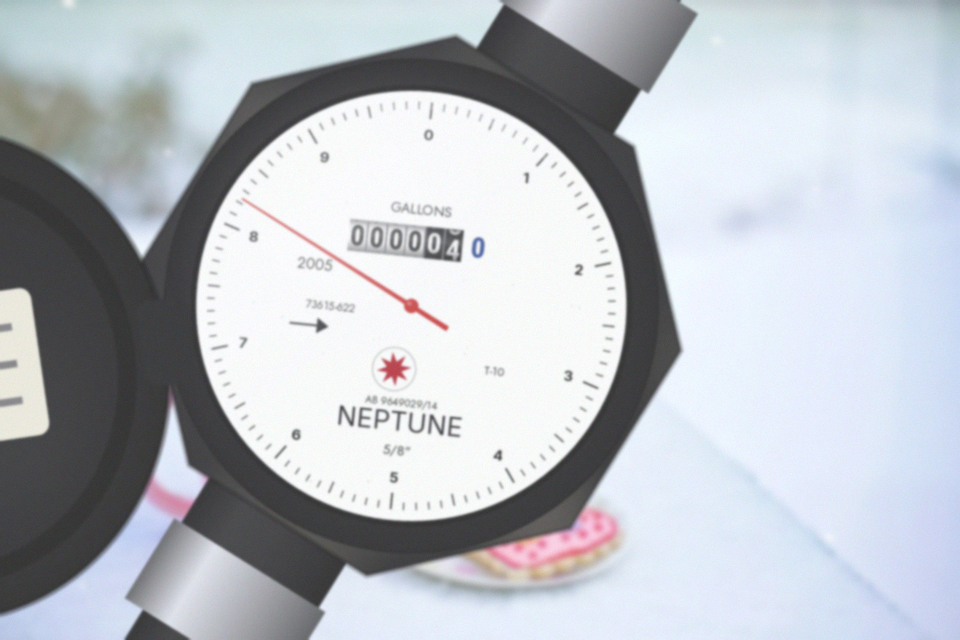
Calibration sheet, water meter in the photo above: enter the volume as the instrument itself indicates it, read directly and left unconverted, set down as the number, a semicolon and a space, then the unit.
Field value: 38.2; gal
